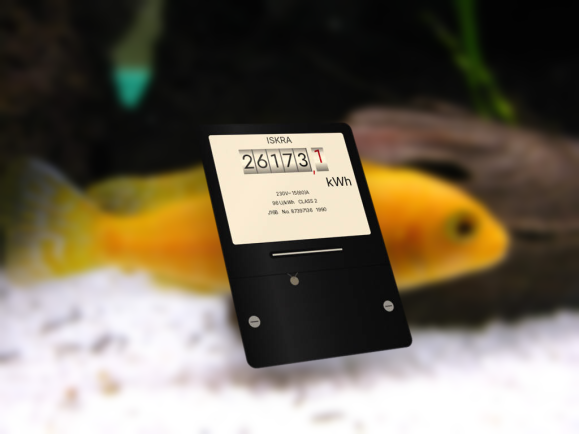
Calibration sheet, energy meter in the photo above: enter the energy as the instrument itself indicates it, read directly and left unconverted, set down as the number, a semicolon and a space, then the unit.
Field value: 26173.1; kWh
